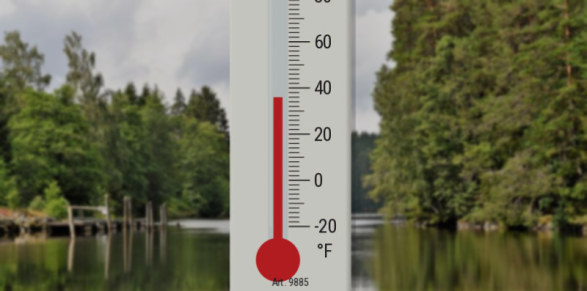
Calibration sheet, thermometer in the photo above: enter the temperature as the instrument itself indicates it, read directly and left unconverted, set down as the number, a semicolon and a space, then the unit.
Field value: 36; °F
